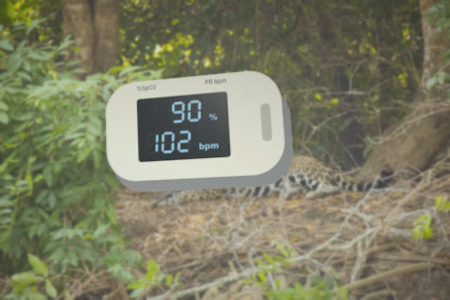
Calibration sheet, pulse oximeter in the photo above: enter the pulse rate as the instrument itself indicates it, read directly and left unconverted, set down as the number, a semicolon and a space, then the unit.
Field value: 102; bpm
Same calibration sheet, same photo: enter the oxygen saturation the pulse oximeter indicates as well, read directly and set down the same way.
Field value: 90; %
